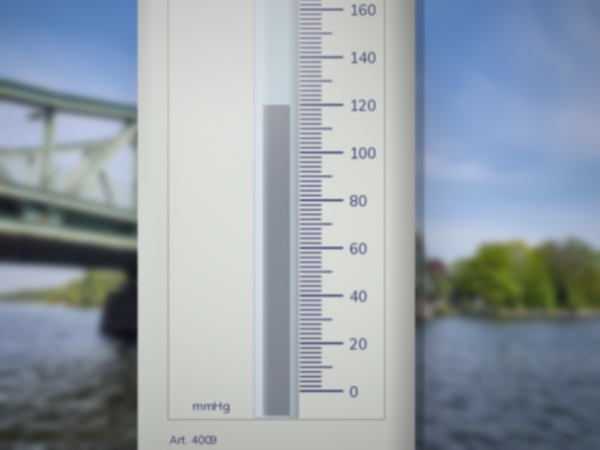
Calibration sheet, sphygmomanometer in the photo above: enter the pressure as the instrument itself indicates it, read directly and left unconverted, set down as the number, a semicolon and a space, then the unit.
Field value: 120; mmHg
